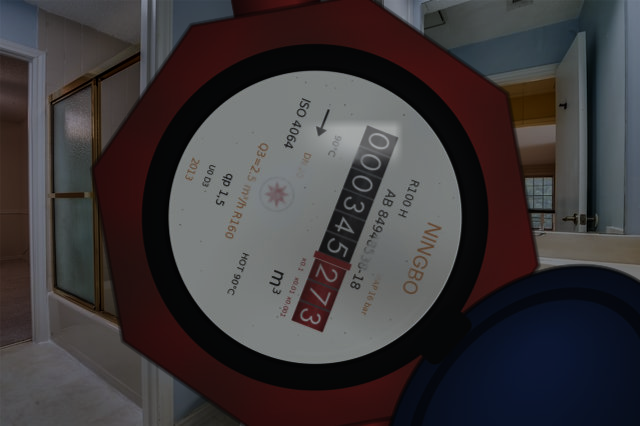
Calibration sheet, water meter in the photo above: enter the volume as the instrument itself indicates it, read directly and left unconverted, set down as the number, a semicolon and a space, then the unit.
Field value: 345.273; m³
